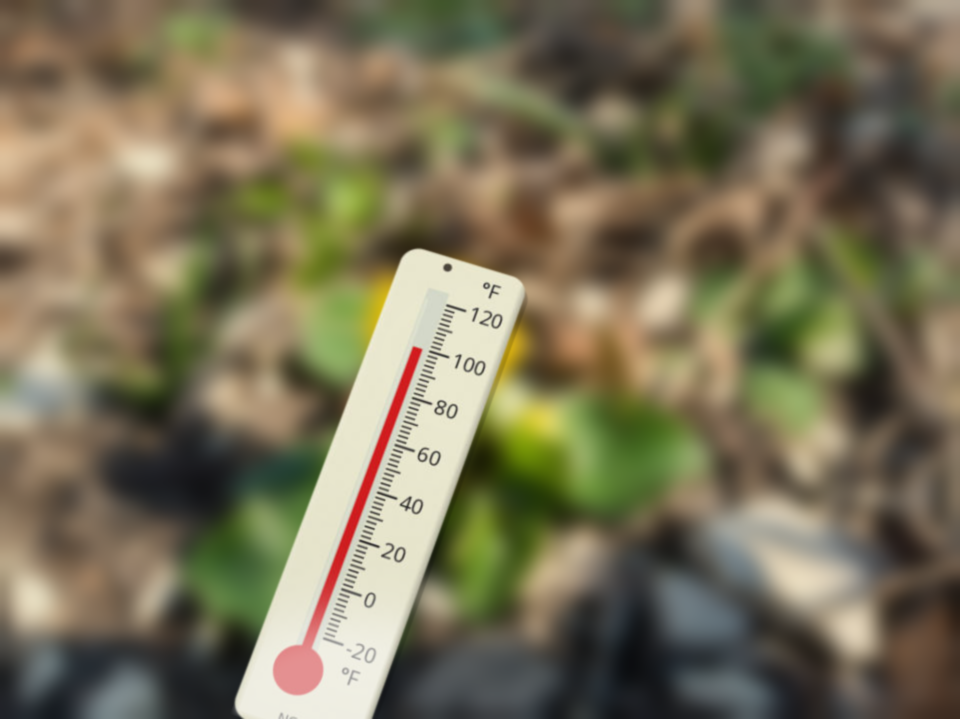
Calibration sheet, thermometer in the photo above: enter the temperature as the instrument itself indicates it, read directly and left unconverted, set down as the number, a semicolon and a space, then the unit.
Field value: 100; °F
